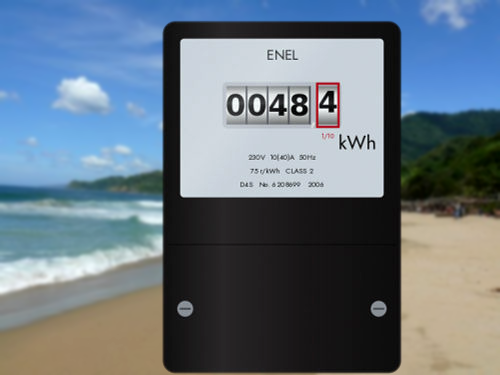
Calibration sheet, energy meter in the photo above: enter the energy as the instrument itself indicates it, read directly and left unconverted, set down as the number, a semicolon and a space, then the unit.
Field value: 48.4; kWh
